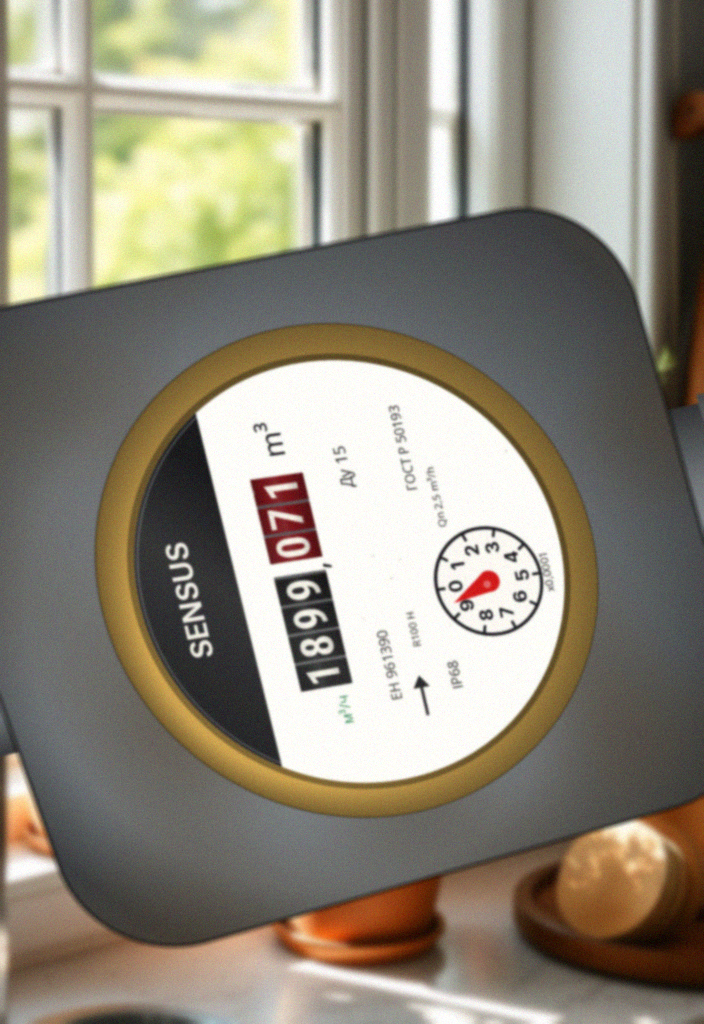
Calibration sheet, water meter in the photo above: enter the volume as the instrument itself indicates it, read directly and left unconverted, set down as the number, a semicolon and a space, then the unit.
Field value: 1899.0709; m³
